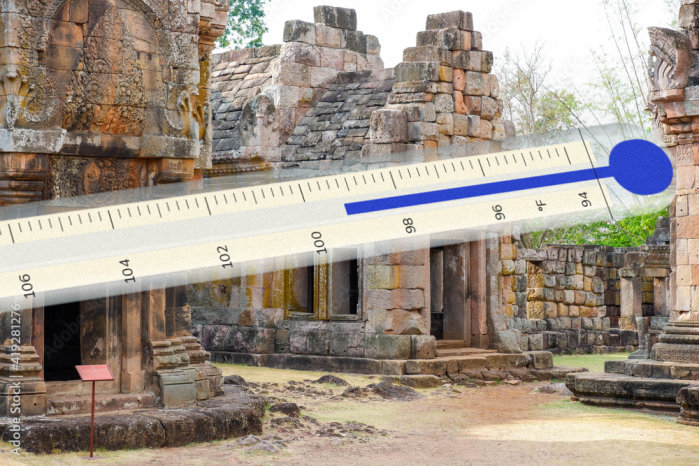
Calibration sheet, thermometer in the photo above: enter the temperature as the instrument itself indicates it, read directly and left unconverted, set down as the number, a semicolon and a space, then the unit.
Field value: 99.2; °F
